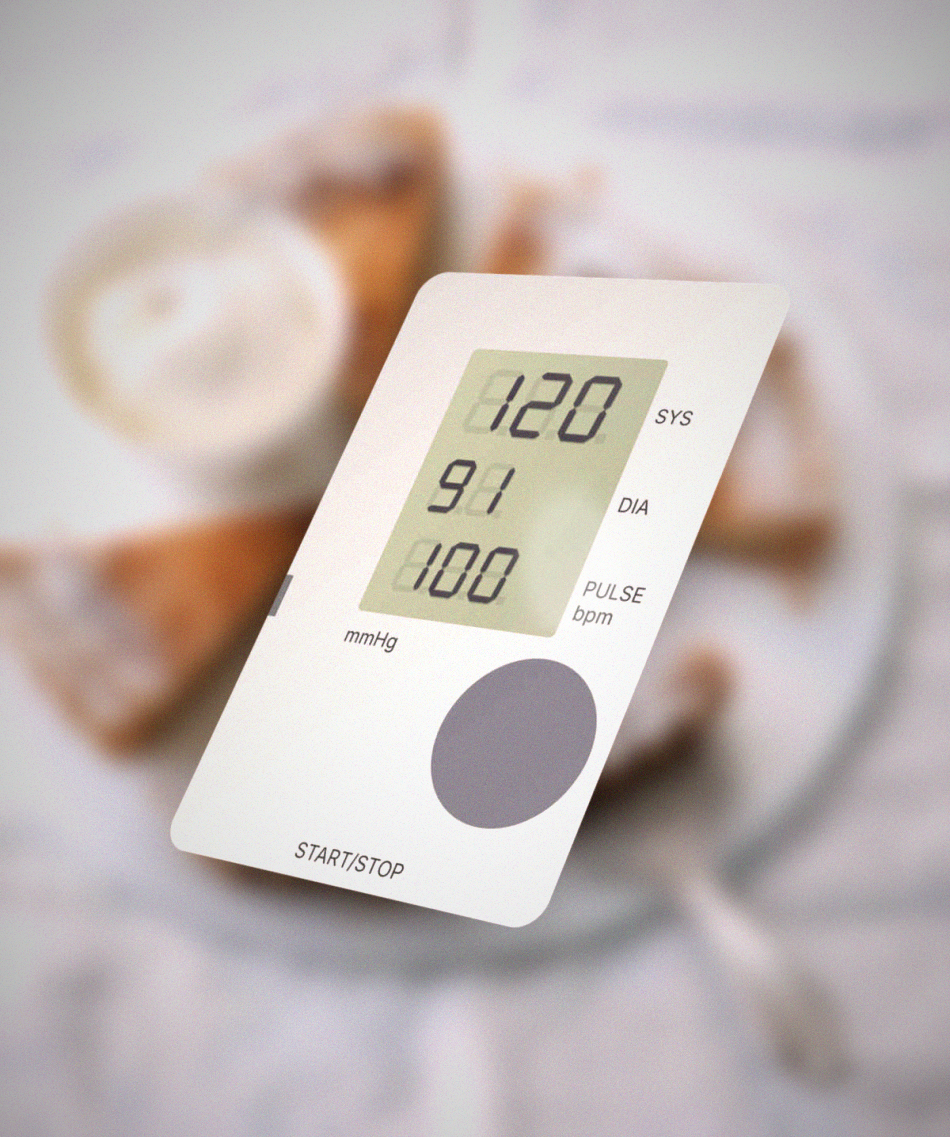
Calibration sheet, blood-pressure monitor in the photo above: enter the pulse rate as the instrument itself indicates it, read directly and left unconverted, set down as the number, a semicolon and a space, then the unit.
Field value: 100; bpm
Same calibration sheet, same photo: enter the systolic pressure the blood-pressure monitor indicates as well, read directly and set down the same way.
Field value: 120; mmHg
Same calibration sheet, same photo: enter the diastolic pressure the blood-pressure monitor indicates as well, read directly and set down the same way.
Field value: 91; mmHg
